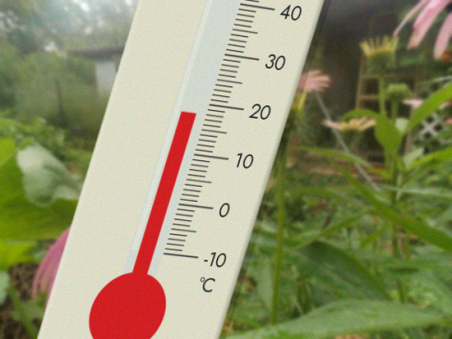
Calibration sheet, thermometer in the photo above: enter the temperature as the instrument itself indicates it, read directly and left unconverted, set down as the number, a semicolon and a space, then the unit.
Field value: 18; °C
